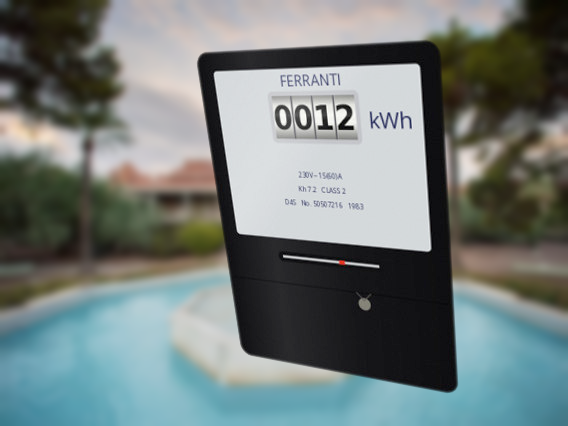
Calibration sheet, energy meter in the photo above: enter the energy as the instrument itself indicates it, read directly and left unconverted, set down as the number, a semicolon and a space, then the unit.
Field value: 12; kWh
